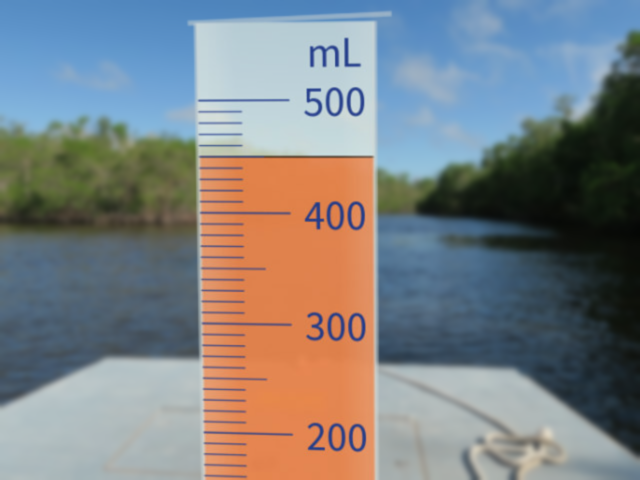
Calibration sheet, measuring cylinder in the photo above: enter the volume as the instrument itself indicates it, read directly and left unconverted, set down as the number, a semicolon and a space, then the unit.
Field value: 450; mL
